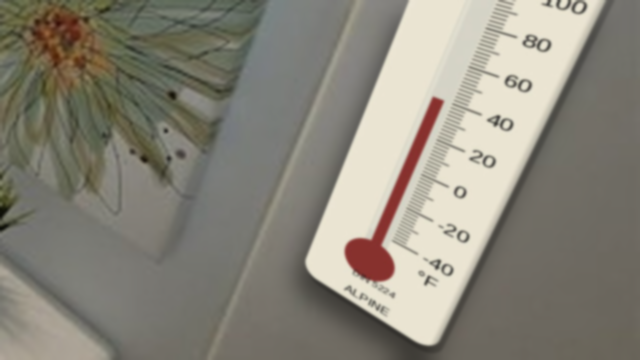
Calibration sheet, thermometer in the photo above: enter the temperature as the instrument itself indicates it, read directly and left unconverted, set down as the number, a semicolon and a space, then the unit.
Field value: 40; °F
